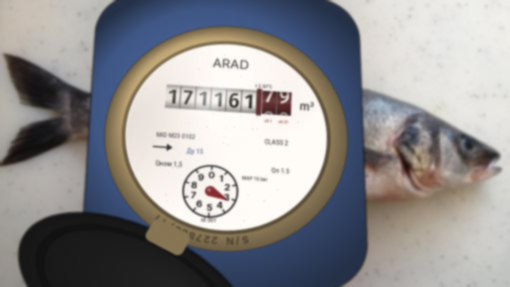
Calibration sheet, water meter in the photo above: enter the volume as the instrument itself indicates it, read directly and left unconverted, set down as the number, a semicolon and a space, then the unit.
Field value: 171161.793; m³
